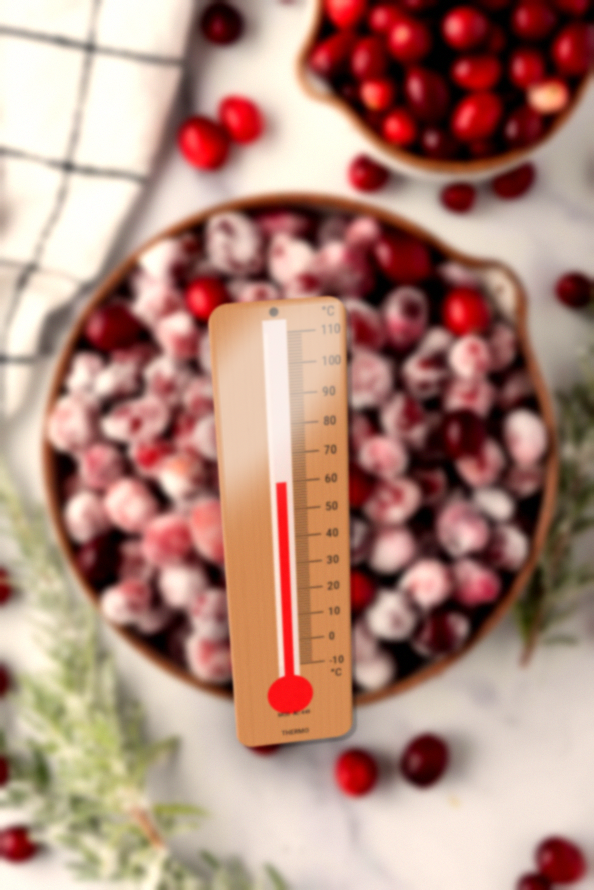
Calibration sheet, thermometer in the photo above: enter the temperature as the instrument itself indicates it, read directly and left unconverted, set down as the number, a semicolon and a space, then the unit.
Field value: 60; °C
